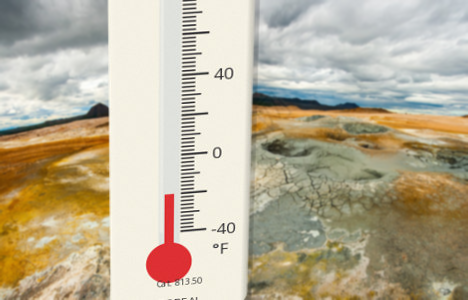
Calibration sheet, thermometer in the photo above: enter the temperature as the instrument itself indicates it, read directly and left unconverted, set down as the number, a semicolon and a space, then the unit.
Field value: -20; °F
